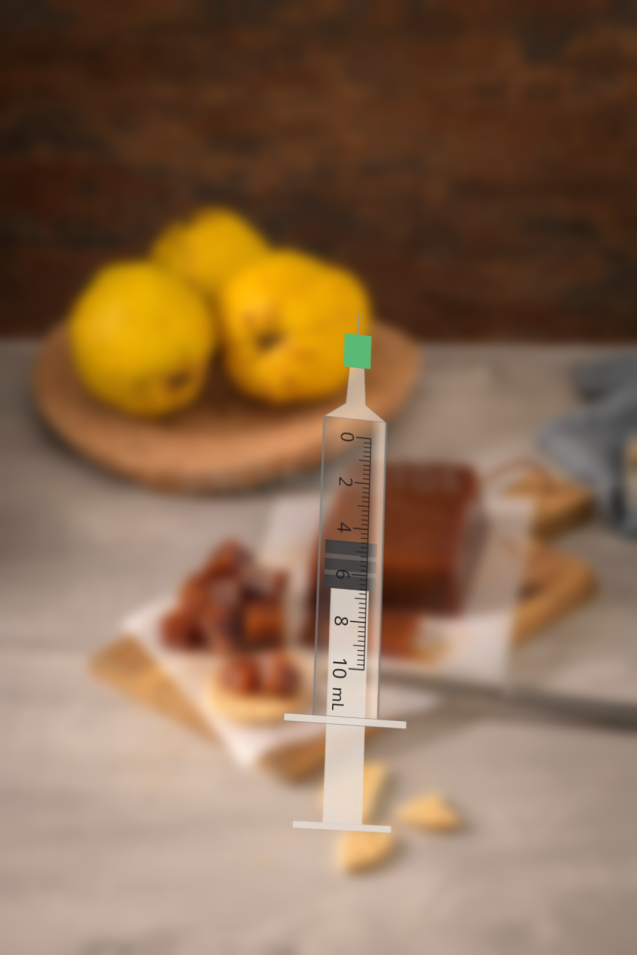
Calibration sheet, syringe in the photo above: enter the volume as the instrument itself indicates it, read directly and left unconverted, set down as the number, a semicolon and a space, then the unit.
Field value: 4.6; mL
